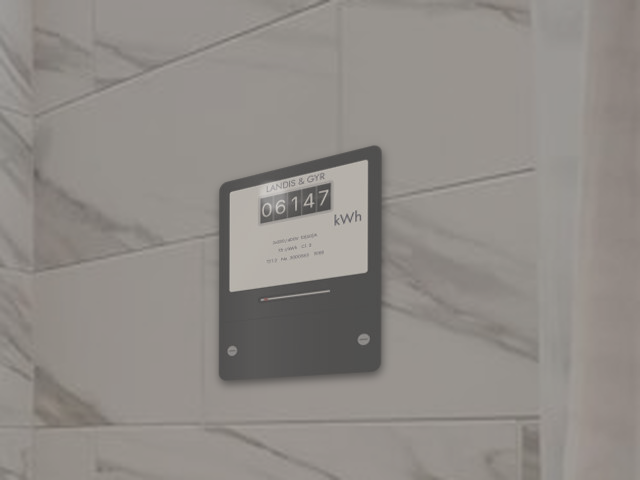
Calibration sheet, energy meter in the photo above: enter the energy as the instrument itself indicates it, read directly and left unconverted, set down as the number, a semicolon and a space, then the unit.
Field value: 6147; kWh
